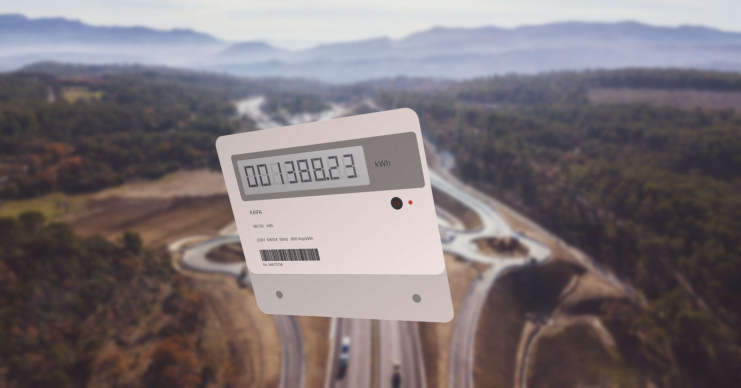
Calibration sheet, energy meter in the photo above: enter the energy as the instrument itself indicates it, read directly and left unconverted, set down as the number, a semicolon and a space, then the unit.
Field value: 1388.23; kWh
